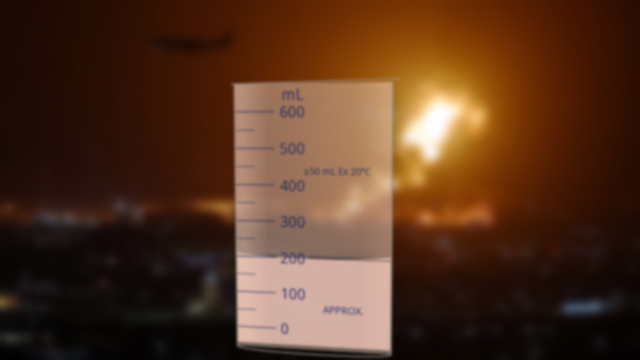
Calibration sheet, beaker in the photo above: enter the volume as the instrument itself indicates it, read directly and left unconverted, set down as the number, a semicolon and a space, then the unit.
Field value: 200; mL
